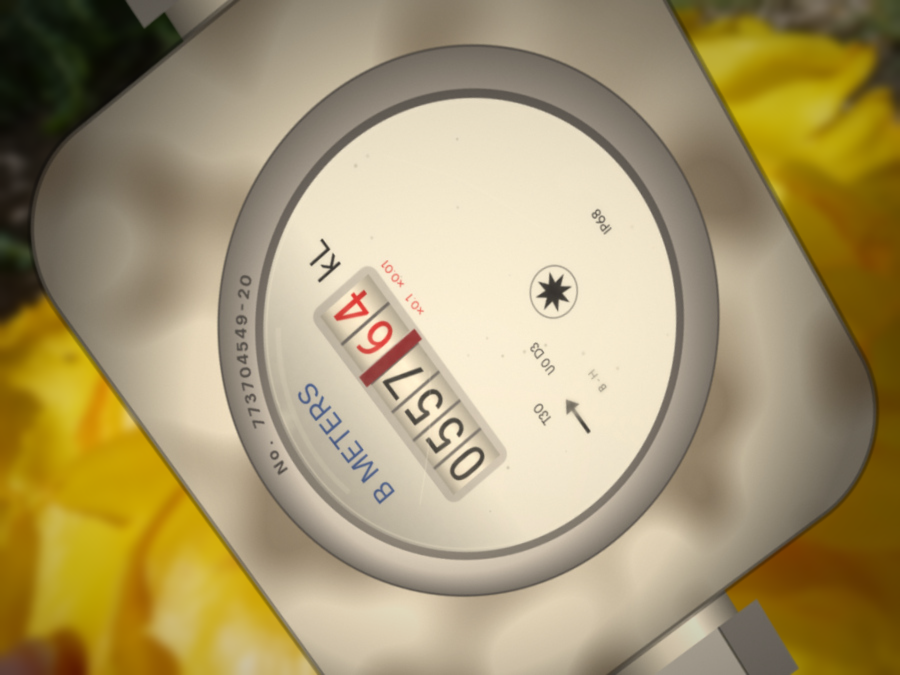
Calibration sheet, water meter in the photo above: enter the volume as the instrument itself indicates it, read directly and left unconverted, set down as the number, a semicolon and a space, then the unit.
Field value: 557.64; kL
